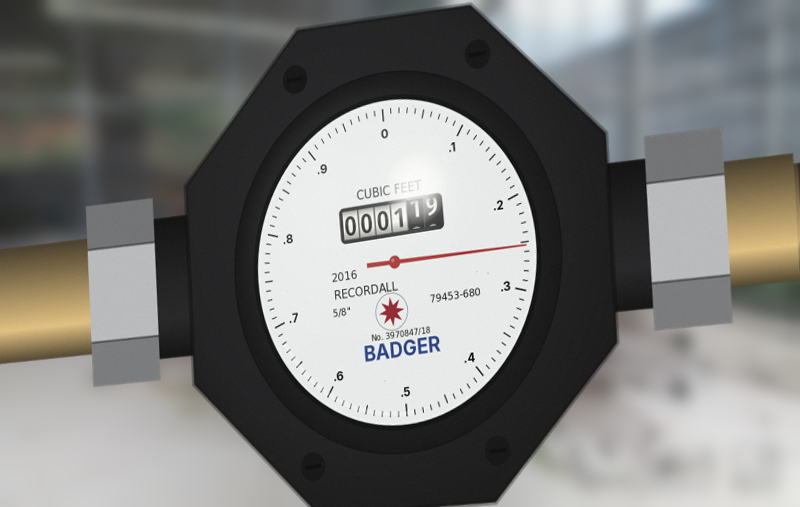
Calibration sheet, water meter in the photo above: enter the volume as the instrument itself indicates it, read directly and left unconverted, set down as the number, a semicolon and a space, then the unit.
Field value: 119.25; ft³
